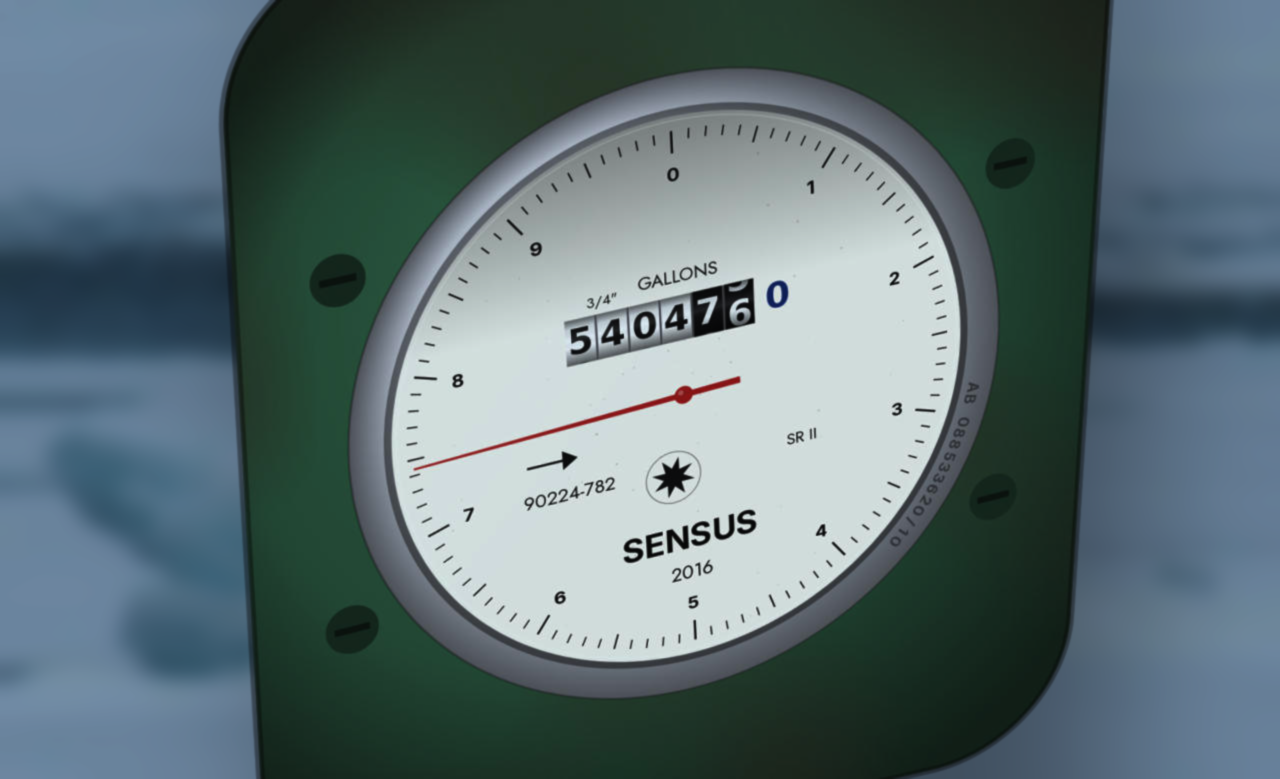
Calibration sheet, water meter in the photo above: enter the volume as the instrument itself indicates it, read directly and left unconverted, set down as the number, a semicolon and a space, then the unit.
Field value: 5404757.4; gal
